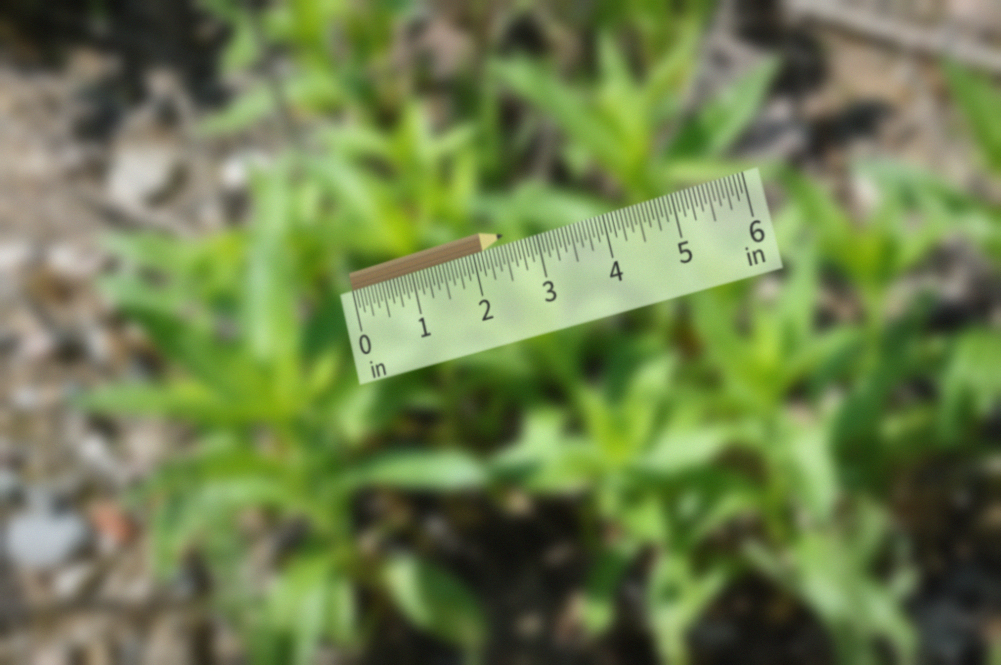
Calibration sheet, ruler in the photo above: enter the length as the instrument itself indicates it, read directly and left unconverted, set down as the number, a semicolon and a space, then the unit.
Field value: 2.5; in
